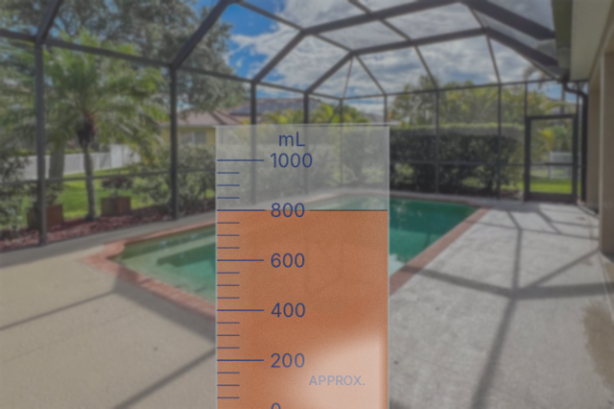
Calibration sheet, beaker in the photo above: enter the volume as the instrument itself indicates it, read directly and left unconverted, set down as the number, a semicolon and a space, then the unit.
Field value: 800; mL
